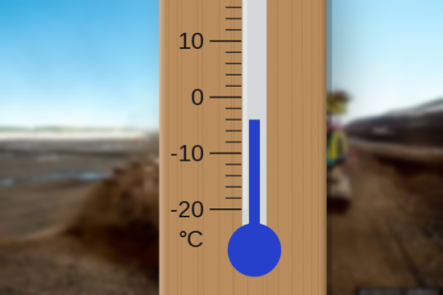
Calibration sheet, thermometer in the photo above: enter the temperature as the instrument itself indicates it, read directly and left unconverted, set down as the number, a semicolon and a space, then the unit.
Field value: -4; °C
